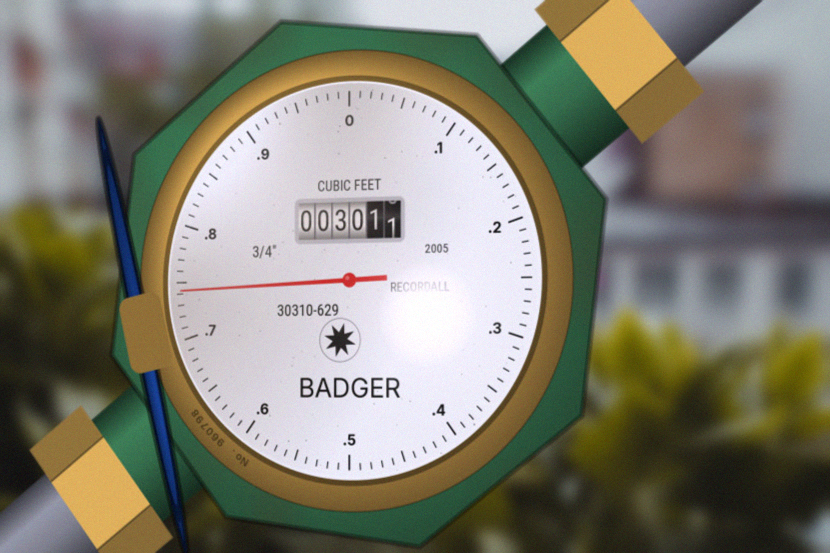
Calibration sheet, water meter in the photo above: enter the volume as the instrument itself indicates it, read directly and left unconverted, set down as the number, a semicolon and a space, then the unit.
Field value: 3010.74; ft³
